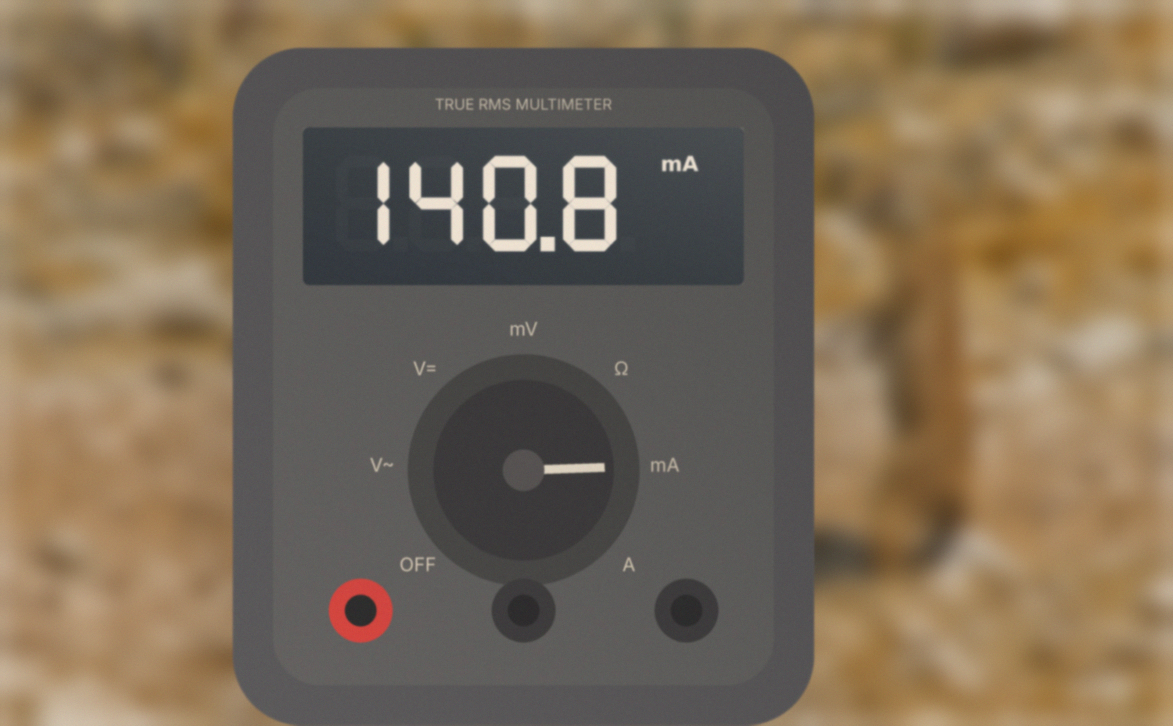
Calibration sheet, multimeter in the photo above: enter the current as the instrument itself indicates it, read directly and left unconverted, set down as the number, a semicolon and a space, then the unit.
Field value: 140.8; mA
